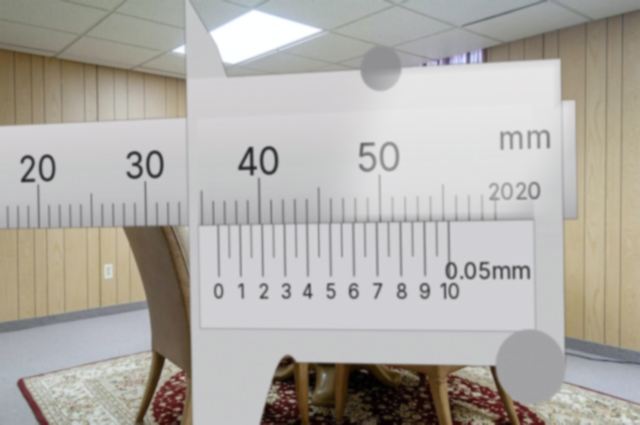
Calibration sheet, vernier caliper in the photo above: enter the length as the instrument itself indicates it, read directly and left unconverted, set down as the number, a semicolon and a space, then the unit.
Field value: 36.4; mm
